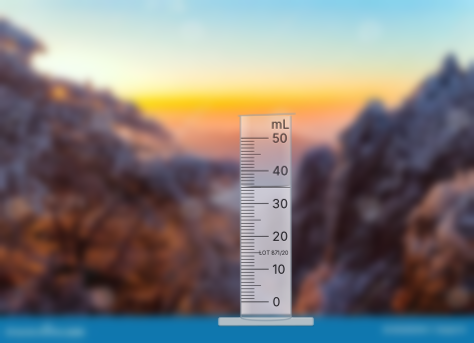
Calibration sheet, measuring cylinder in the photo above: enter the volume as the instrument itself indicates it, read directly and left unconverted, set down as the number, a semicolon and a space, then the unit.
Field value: 35; mL
